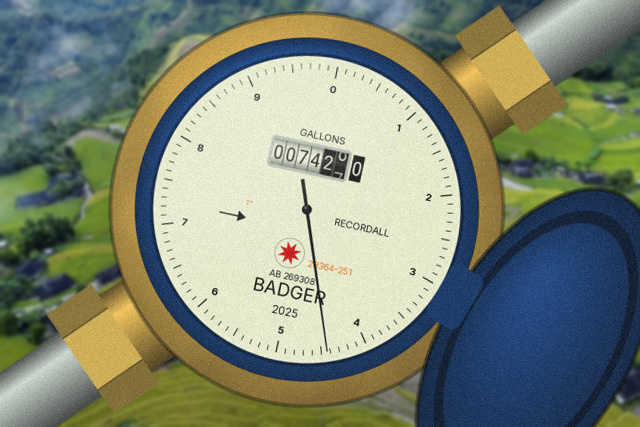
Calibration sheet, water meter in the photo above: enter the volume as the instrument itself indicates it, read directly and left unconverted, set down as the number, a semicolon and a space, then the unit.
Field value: 74264.4; gal
